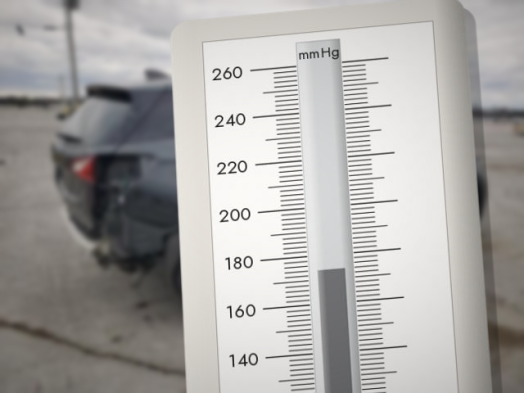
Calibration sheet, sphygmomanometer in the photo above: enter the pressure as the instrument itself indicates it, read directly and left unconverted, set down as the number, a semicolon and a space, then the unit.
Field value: 174; mmHg
